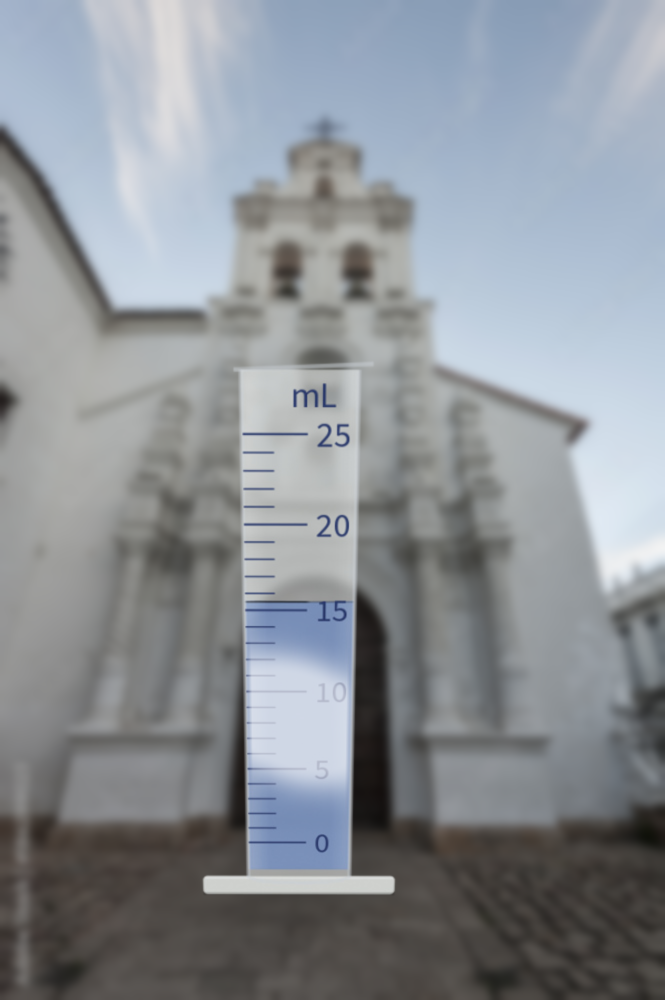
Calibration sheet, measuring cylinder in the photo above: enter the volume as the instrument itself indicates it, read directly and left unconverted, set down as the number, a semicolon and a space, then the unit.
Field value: 15.5; mL
